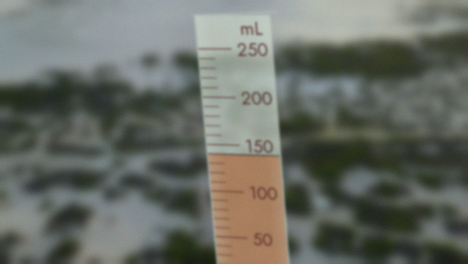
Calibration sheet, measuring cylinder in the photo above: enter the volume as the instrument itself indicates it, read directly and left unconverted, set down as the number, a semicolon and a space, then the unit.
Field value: 140; mL
